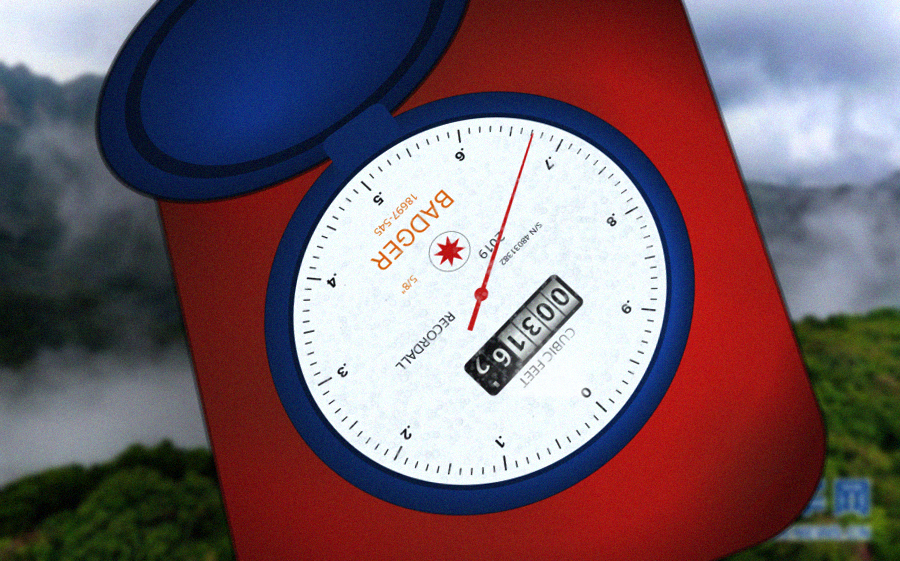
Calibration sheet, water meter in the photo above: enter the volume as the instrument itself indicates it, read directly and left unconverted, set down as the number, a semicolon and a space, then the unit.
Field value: 3161.67; ft³
